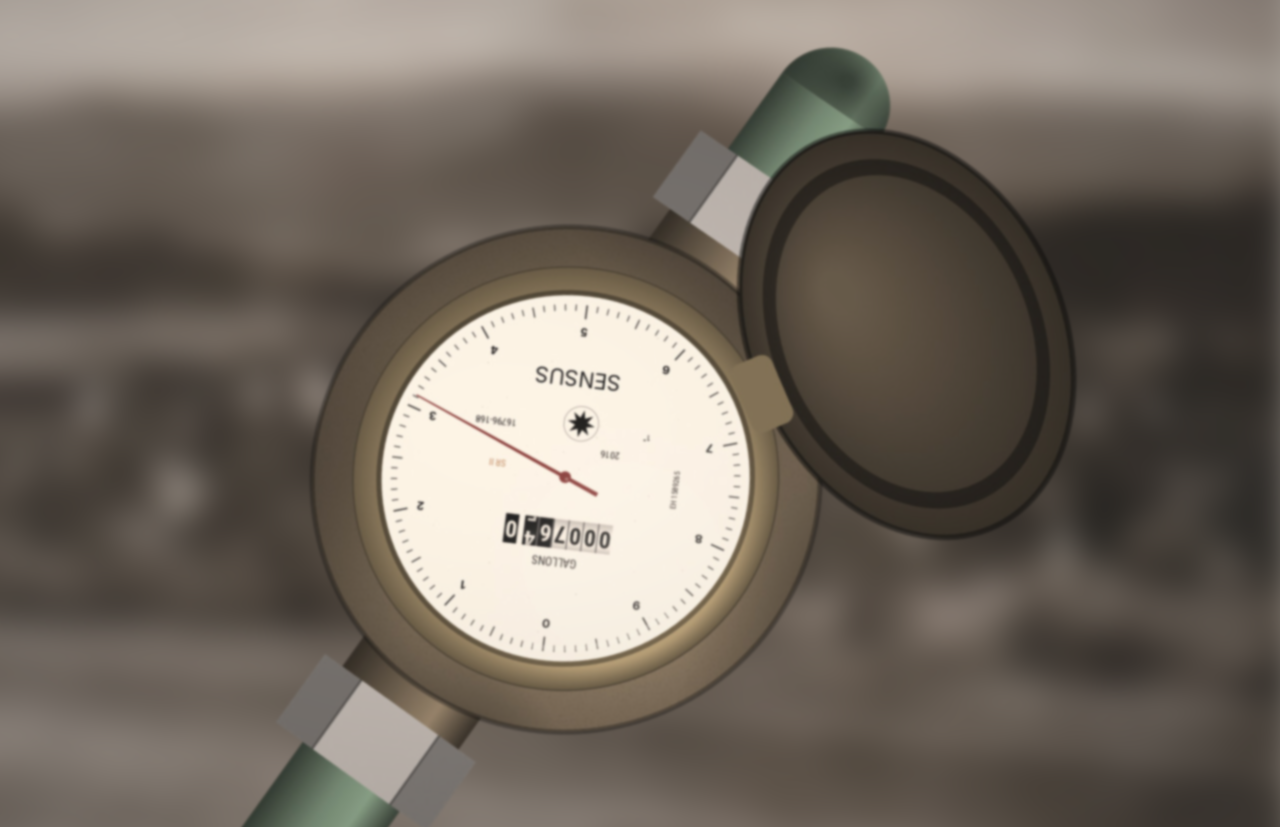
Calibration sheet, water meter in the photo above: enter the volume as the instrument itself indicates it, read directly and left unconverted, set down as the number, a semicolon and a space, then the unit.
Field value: 7643.1; gal
